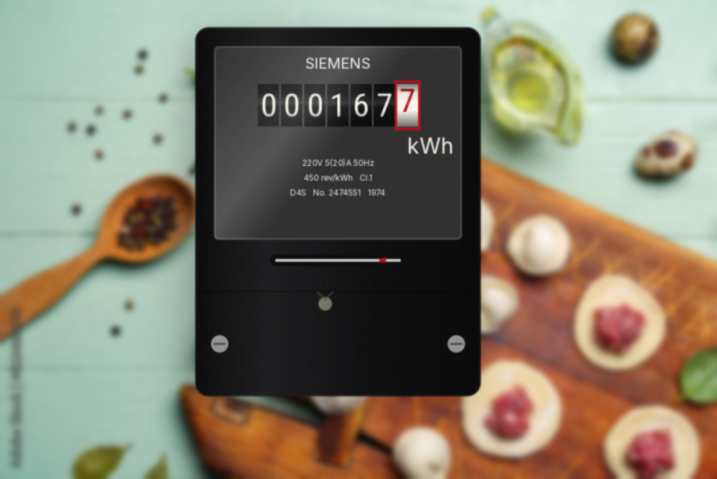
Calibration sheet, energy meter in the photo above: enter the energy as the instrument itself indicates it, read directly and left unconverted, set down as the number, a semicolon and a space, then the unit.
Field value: 167.7; kWh
